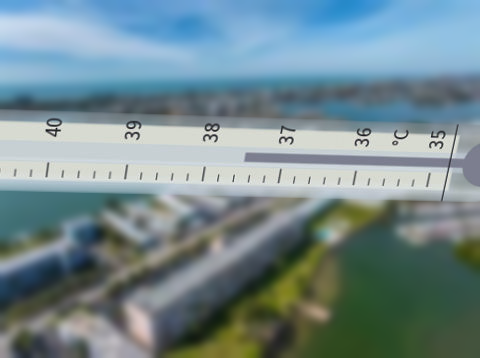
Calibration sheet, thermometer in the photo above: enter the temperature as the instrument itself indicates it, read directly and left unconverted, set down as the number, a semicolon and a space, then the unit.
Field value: 37.5; °C
